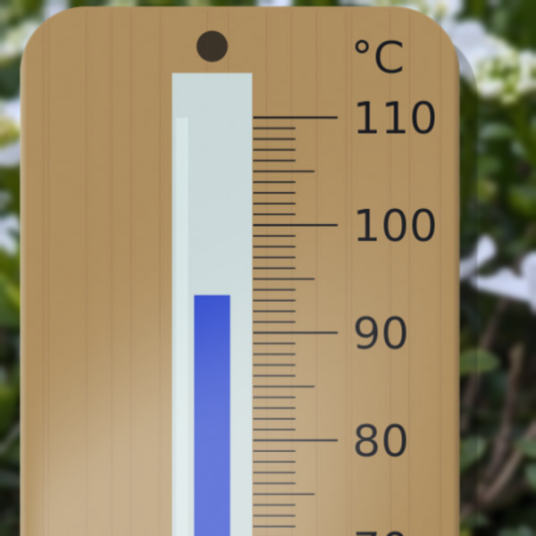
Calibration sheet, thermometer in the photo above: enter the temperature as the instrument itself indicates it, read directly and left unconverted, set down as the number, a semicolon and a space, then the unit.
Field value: 93.5; °C
